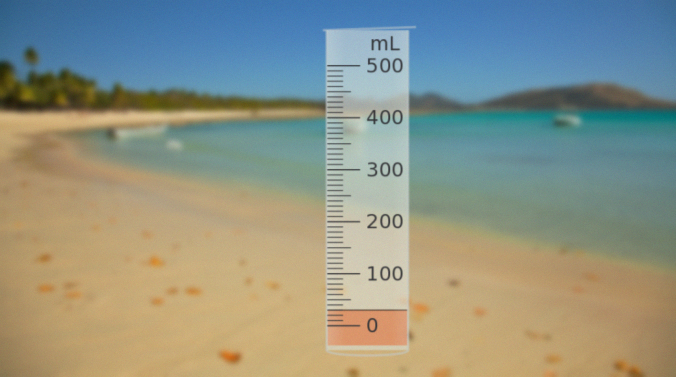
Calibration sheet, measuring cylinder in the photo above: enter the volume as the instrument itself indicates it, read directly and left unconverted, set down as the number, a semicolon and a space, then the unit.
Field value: 30; mL
